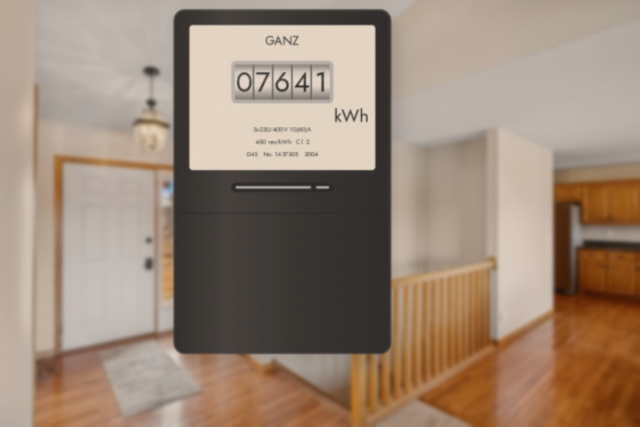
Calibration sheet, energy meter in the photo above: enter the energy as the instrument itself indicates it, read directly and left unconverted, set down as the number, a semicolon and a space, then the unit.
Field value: 7641; kWh
